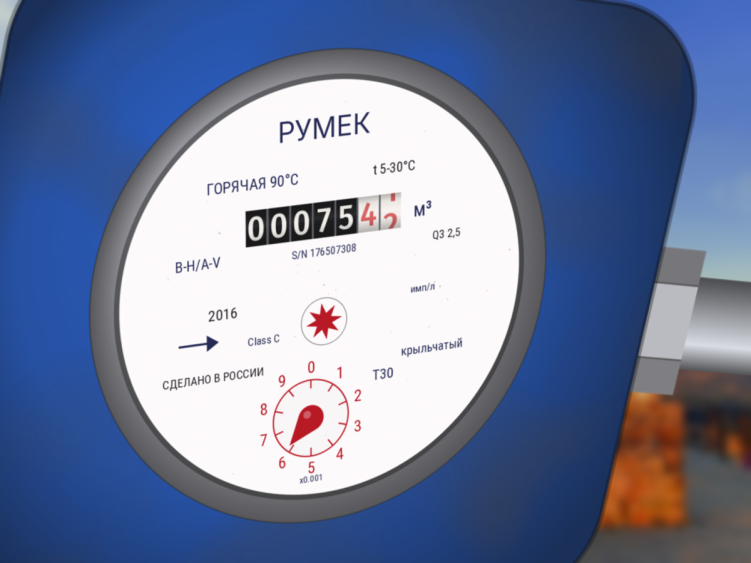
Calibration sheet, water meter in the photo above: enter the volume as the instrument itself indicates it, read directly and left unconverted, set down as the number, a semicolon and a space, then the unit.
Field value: 75.416; m³
